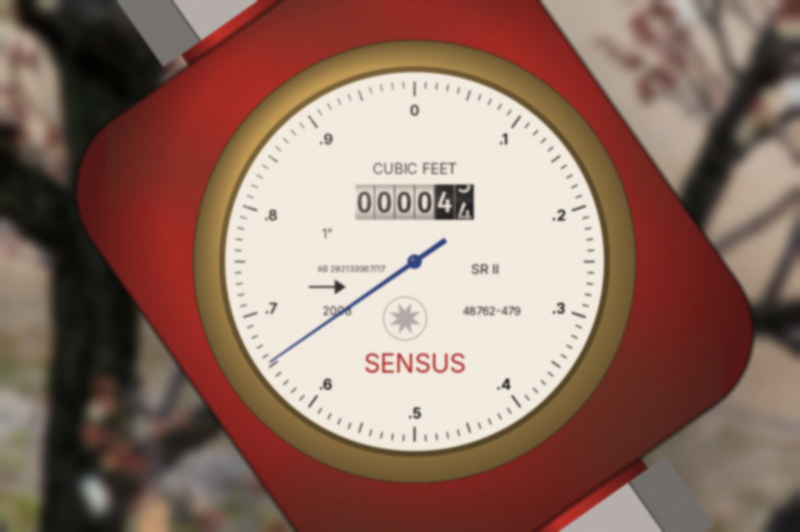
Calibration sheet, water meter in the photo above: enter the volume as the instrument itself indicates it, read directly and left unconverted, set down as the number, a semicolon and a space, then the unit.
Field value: 43.65; ft³
